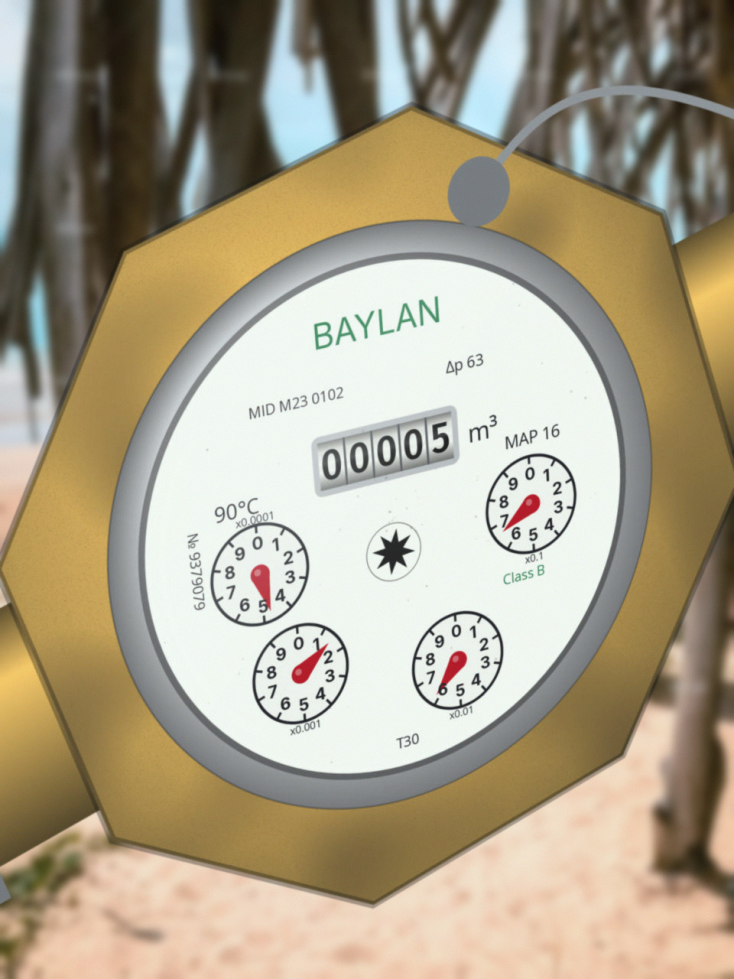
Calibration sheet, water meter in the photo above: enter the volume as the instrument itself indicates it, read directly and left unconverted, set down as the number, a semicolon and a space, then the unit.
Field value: 5.6614; m³
